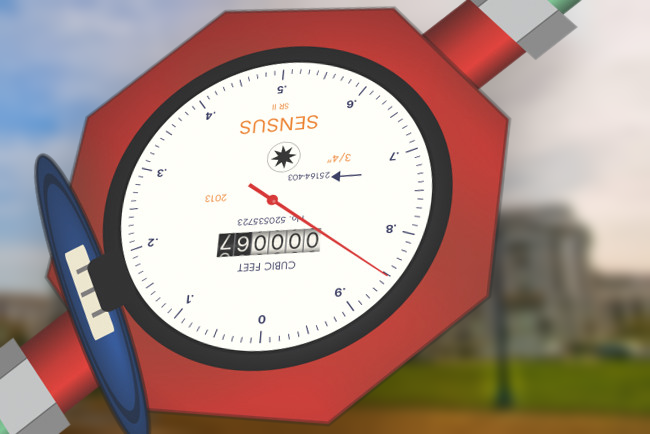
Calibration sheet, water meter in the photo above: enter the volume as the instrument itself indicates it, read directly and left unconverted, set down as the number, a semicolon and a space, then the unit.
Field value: 66.85; ft³
